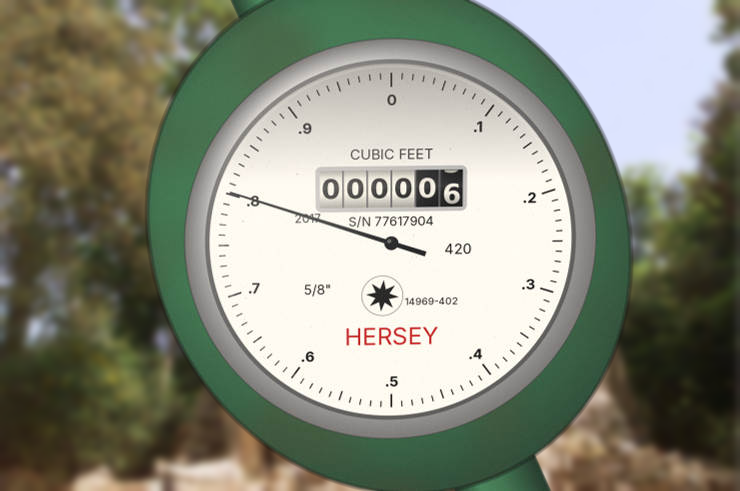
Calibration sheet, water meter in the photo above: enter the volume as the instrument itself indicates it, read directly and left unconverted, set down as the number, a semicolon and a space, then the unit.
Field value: 5.80; ft³
